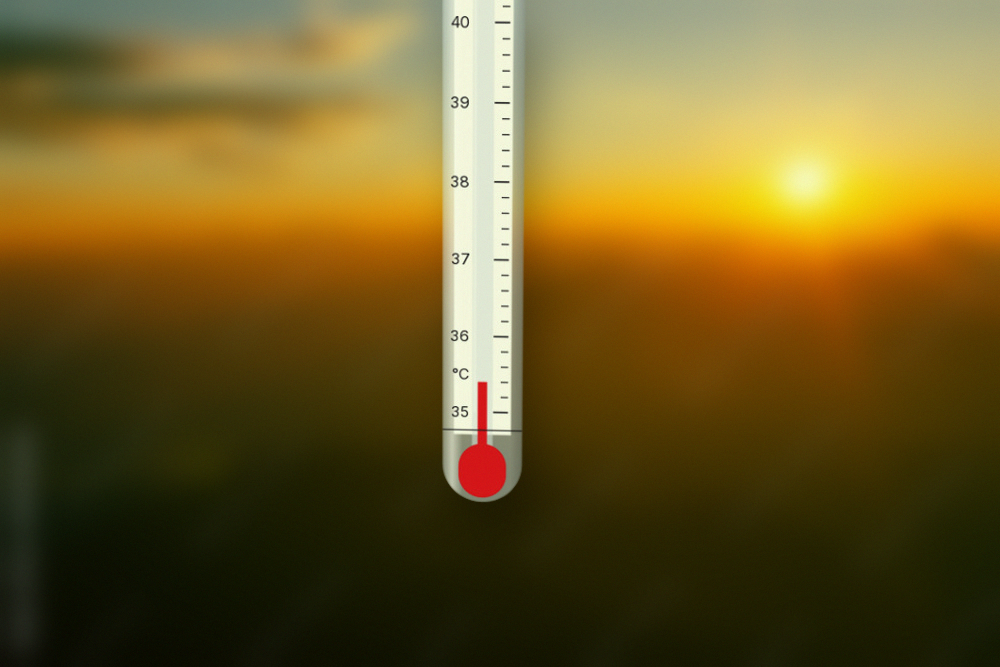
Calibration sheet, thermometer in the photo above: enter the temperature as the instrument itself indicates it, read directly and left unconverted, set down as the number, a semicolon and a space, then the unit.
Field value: 35.4; °C
